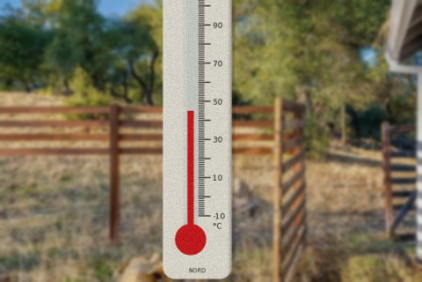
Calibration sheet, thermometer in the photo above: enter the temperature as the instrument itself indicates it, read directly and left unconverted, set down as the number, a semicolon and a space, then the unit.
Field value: 45; °C
